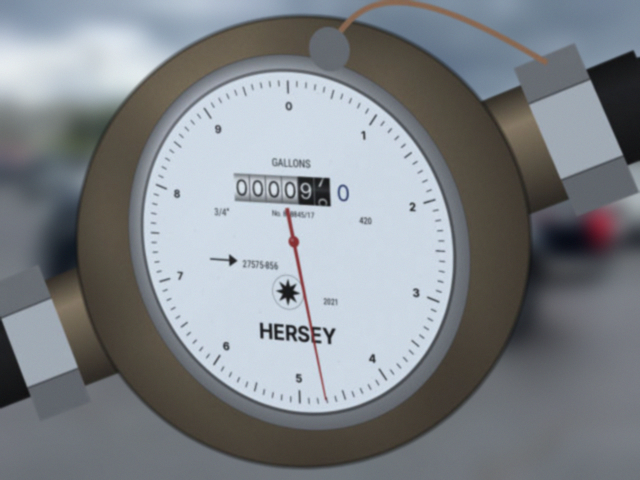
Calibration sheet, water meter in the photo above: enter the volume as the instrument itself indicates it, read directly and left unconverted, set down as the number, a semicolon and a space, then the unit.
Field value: 974.7; gal
